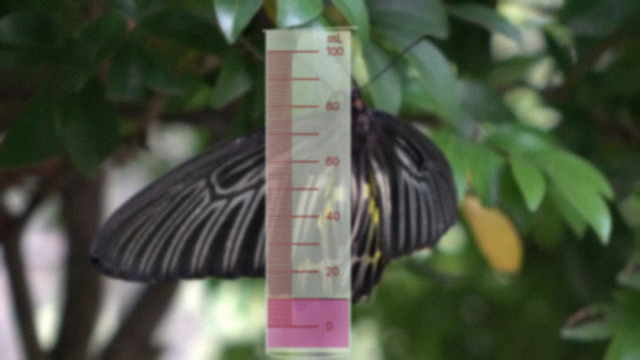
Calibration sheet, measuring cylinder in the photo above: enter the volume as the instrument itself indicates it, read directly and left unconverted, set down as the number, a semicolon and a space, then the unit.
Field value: 10; mL
